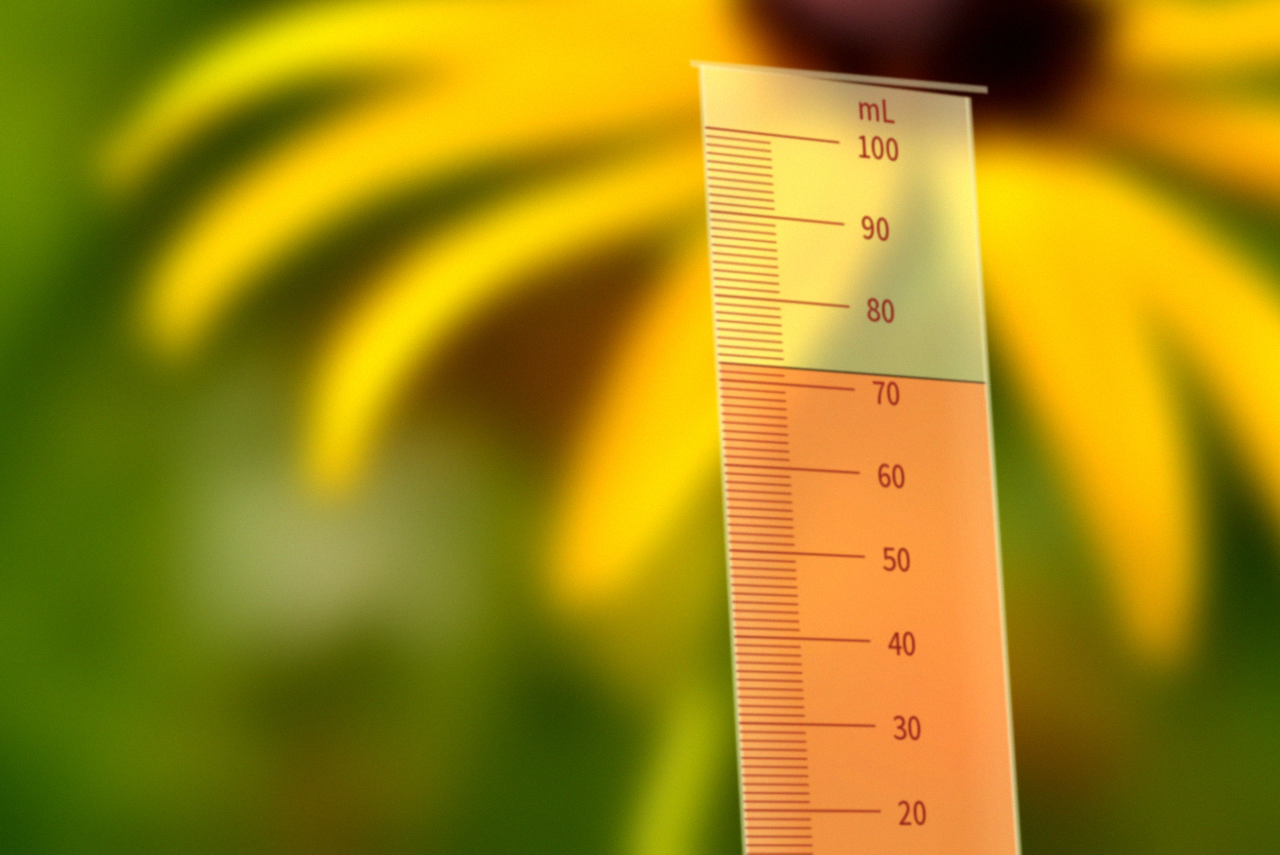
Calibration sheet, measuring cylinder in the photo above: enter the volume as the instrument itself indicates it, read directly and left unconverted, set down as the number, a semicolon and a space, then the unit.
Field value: 72; mL
